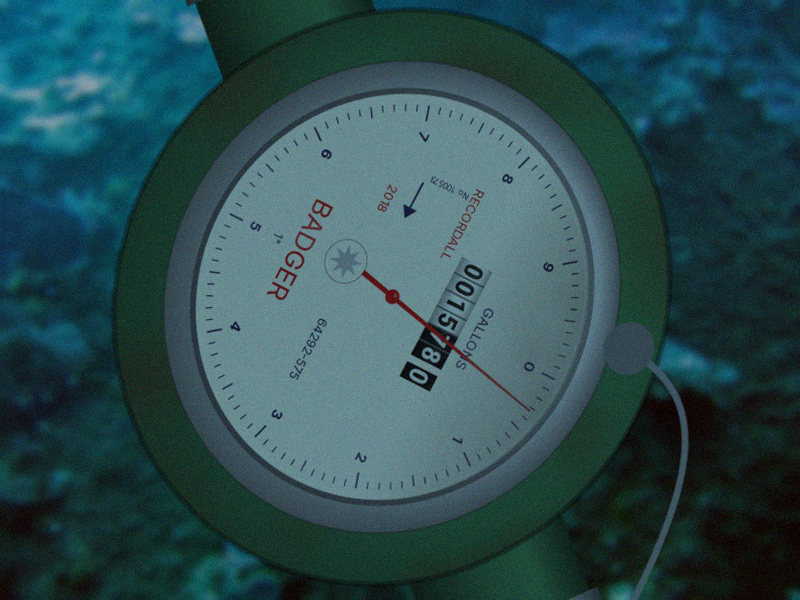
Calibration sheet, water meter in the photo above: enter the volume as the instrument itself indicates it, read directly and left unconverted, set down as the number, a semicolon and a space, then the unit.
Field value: 15780.3; gal
